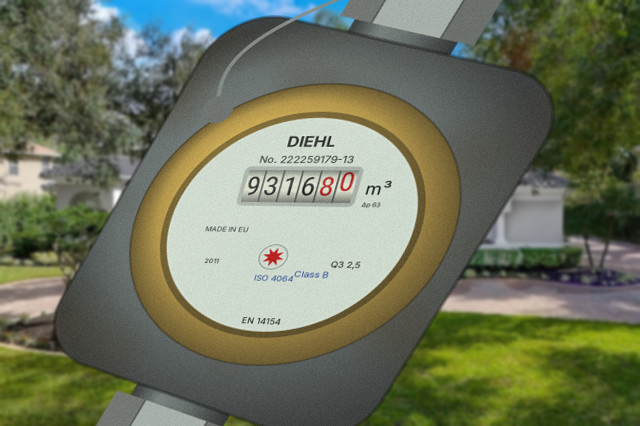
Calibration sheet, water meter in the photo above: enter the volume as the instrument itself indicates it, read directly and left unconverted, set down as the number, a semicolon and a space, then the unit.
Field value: 9316.80; m³
